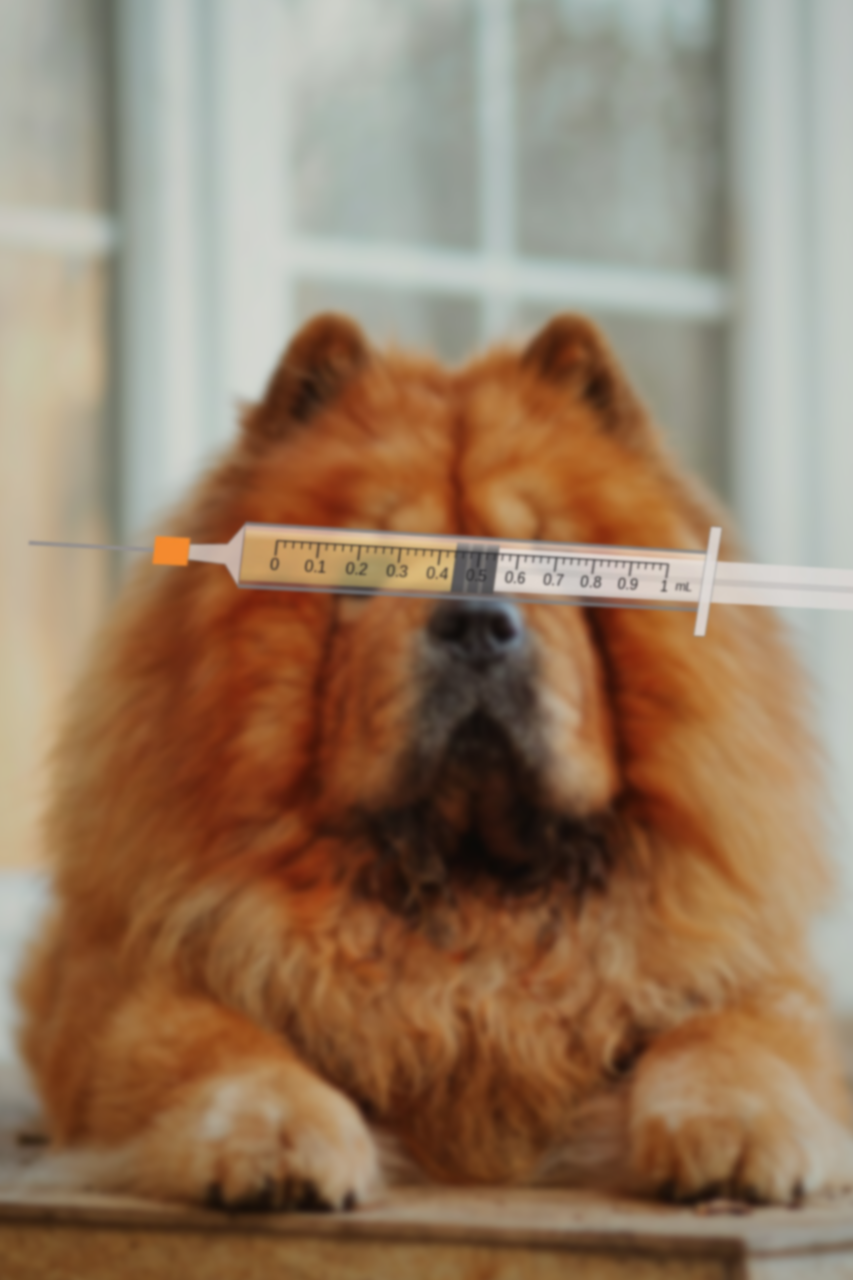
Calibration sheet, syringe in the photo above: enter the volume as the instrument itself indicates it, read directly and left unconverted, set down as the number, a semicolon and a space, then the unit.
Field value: 0.44; mL
